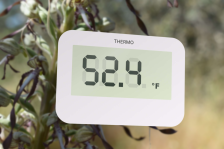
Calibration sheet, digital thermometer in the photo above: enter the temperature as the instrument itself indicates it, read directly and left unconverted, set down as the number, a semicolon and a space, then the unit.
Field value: 52.4; °F
